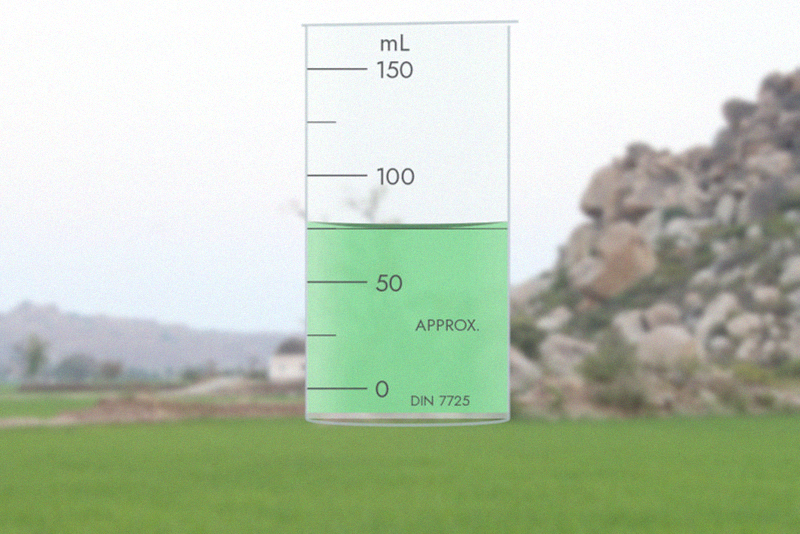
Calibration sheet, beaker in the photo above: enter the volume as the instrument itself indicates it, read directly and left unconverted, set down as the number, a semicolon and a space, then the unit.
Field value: 75; mL
